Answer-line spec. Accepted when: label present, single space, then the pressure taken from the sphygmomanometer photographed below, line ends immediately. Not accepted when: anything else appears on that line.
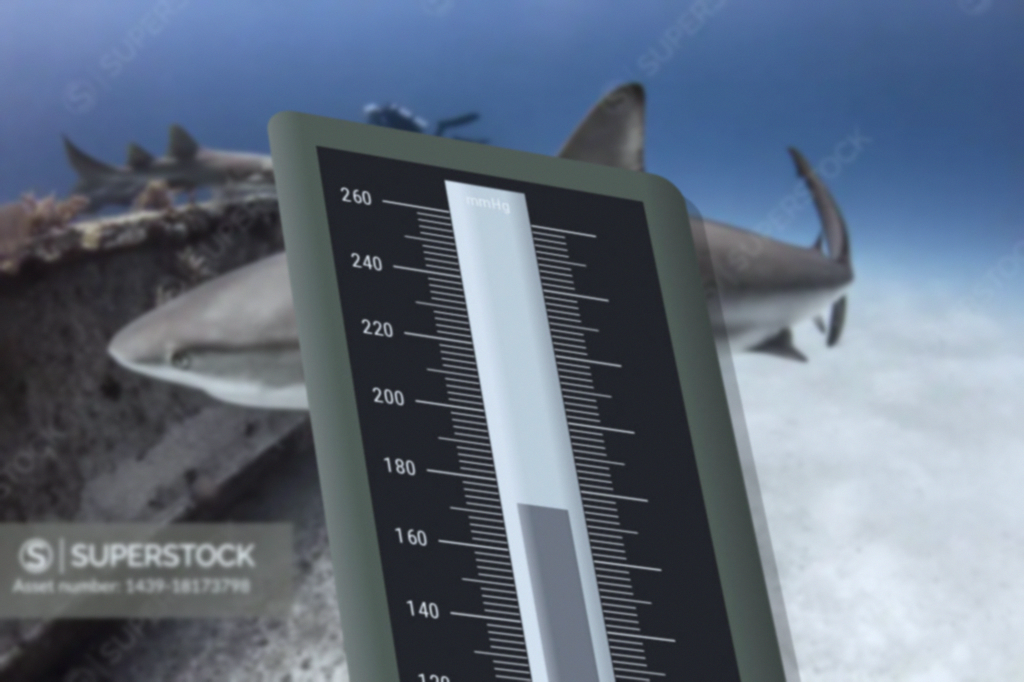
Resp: 174 mmHg
